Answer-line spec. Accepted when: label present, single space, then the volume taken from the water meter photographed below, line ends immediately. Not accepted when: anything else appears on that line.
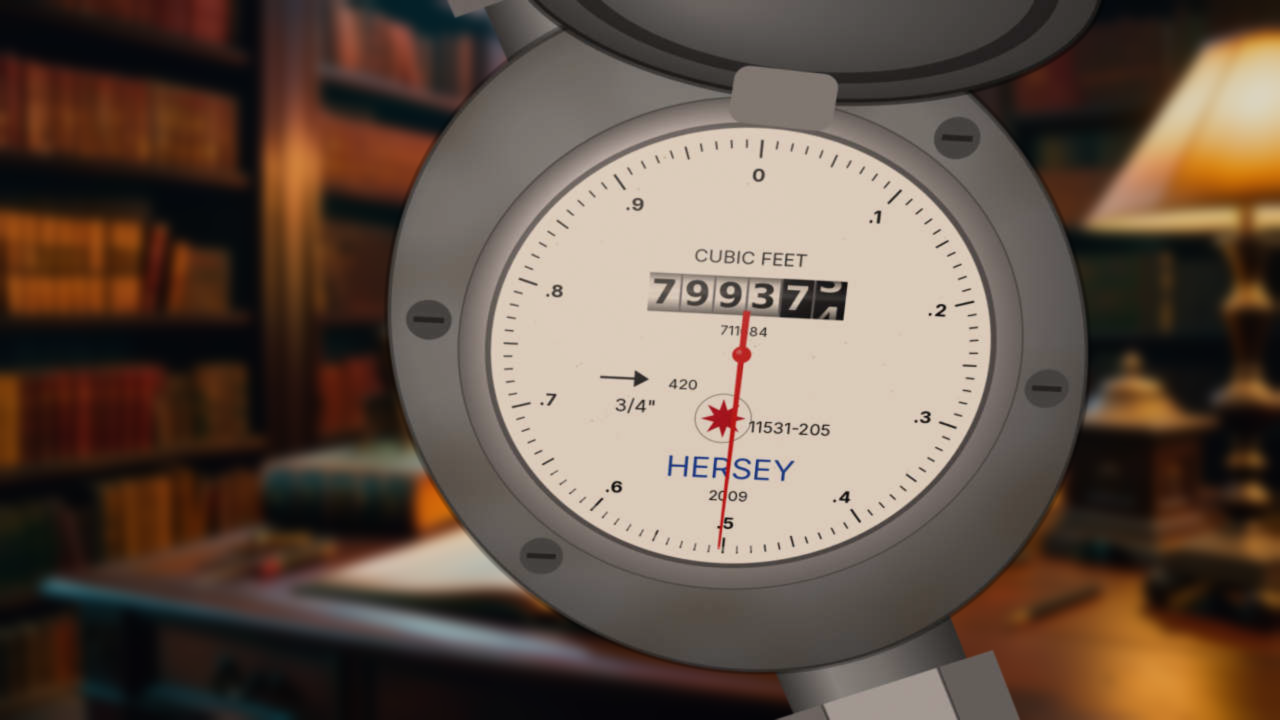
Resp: 799373.50 ft³
